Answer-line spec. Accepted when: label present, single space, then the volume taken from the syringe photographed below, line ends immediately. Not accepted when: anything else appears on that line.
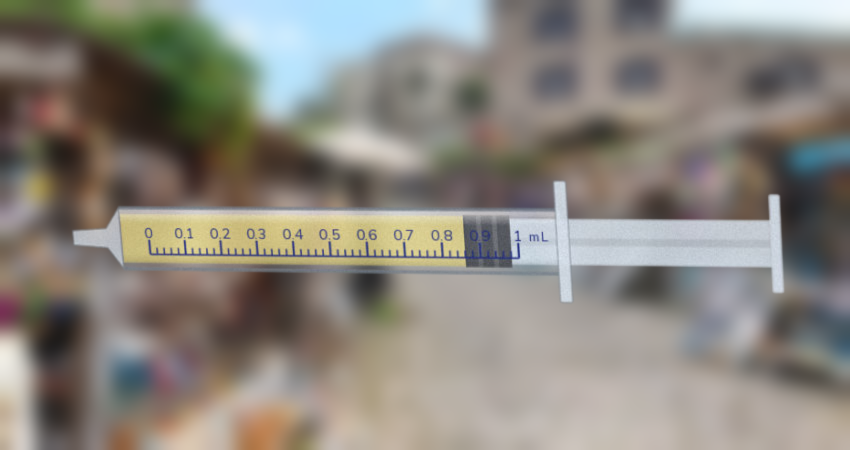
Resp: 0.86 mL
